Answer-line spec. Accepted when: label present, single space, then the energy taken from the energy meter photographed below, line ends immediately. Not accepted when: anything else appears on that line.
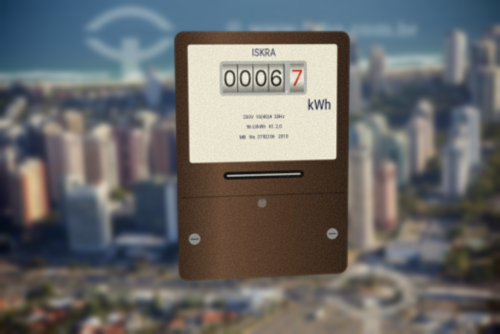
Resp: 6.7 kWh
